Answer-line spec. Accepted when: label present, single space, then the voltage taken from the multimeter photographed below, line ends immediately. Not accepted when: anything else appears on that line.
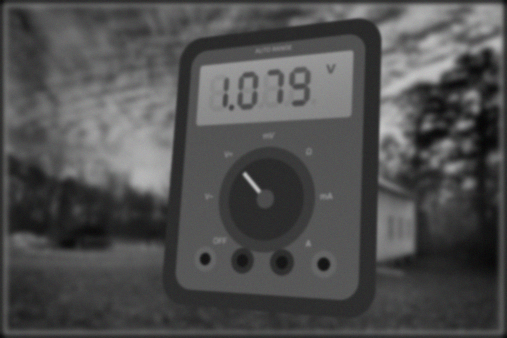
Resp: 1.079 V
